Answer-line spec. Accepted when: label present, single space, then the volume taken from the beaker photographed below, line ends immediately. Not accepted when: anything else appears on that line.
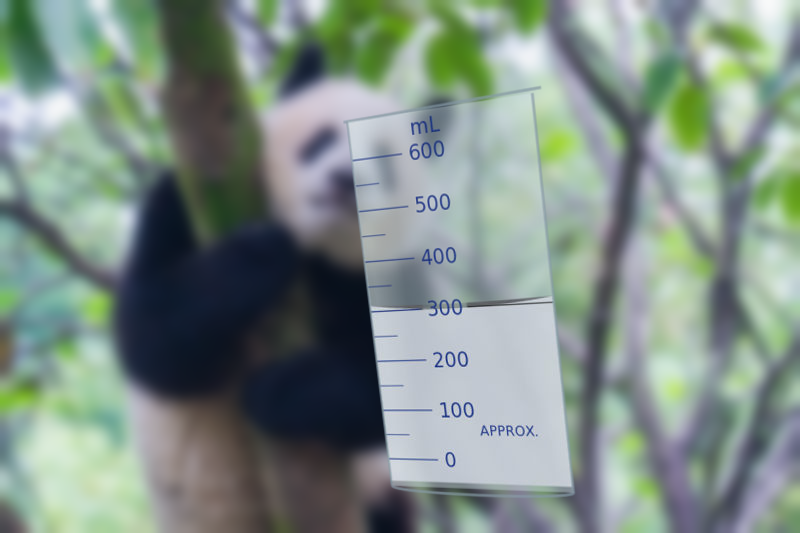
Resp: 300 mL
